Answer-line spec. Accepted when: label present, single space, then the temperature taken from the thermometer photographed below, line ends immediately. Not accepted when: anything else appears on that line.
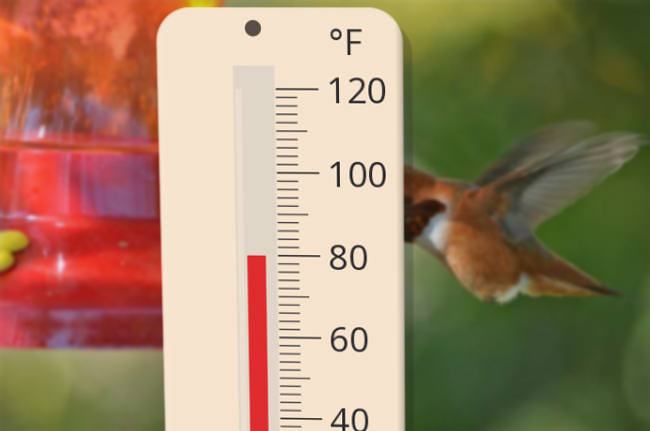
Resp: 80 °F
